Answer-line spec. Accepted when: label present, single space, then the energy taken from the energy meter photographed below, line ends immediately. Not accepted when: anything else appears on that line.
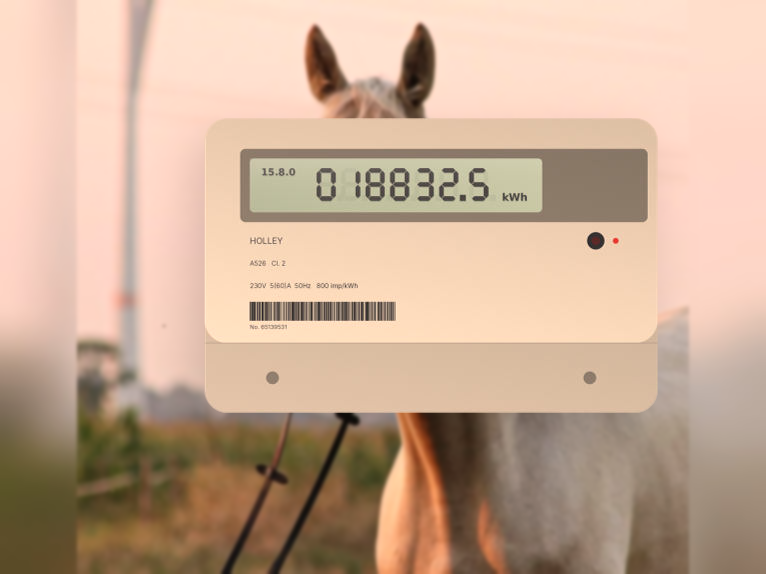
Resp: 18832.5 kWh
